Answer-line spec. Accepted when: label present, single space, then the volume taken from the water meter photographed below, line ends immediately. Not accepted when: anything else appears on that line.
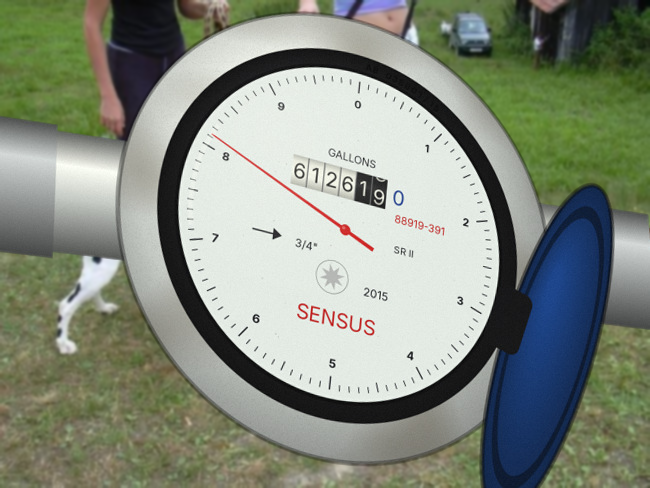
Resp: 6126188.1 gal
